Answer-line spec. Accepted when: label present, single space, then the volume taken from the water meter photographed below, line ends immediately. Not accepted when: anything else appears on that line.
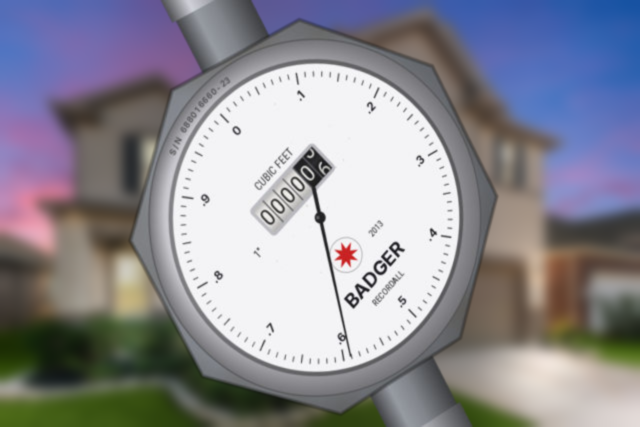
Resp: 5.59 ft³
